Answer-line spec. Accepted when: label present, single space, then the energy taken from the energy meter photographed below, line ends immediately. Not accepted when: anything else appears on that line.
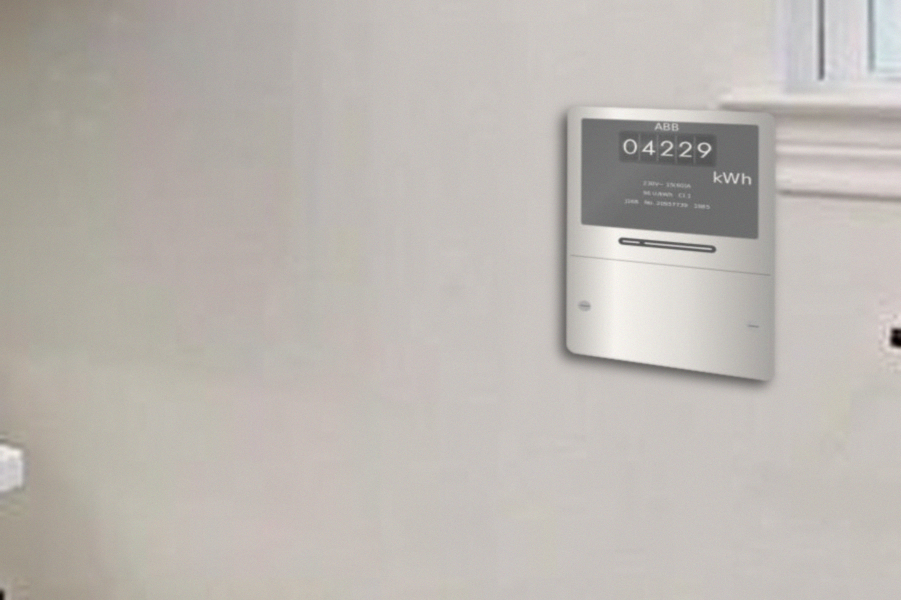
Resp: 4229 kWh
